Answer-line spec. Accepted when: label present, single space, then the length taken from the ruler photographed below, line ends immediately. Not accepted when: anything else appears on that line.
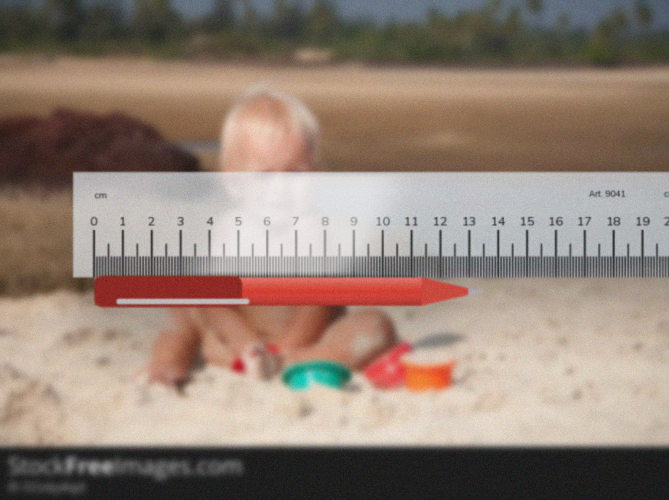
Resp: 13.5 cm
